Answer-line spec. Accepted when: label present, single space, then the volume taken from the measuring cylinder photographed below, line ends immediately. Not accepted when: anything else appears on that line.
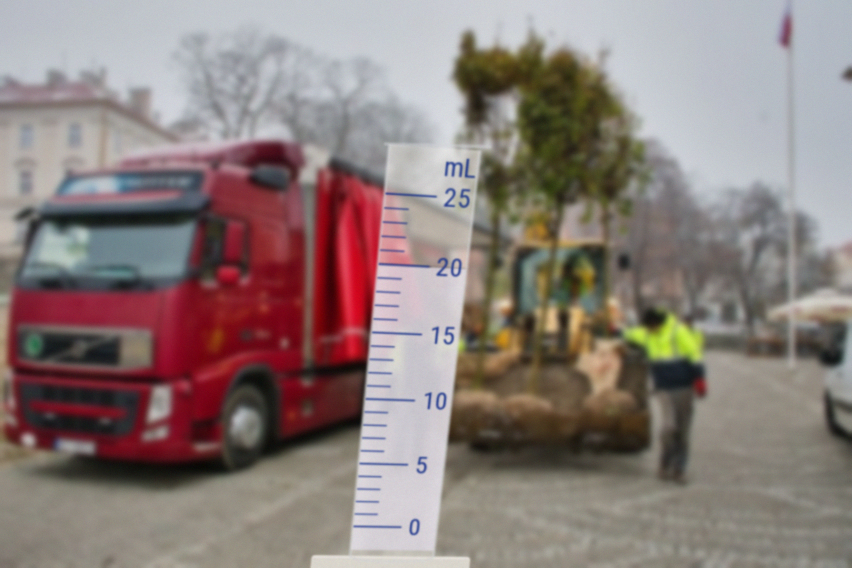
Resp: 20 mL
